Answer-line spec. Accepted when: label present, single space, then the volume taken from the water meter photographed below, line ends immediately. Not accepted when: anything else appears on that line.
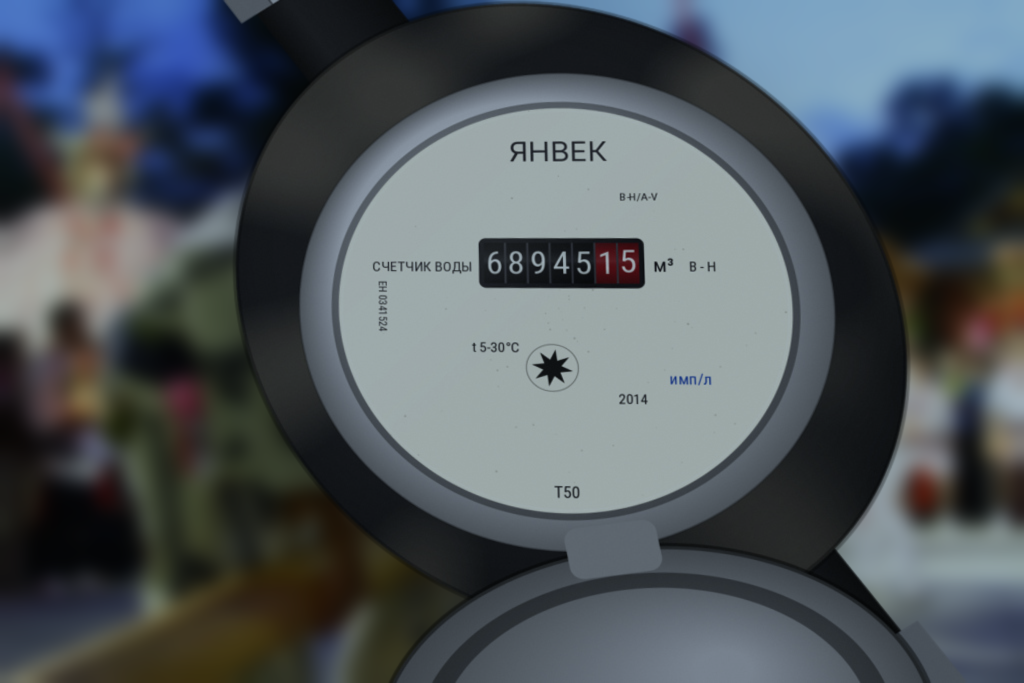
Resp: 68945.15 m³
